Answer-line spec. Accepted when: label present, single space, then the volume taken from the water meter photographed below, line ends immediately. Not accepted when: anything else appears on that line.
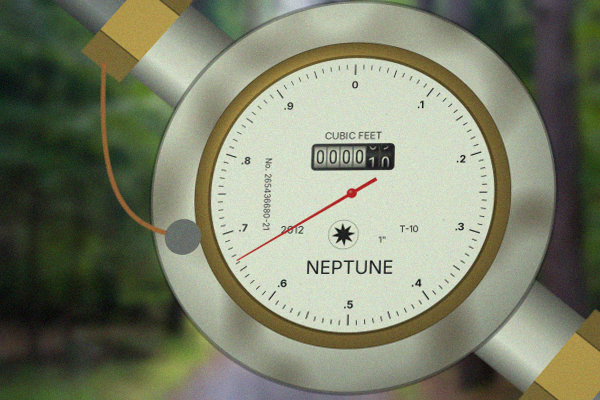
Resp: 9.66 ft³
